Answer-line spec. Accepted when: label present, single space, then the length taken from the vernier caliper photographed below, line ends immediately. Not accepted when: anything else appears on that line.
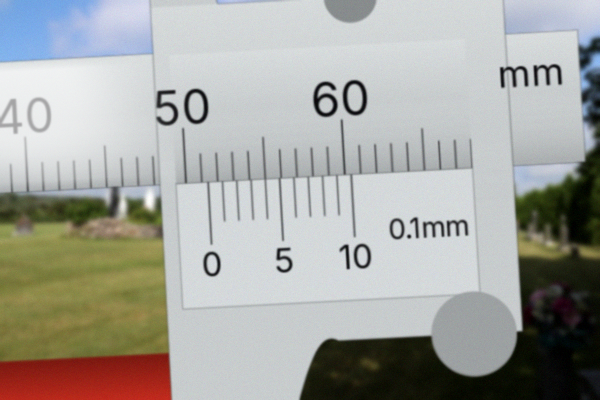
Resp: 51.4 mm
